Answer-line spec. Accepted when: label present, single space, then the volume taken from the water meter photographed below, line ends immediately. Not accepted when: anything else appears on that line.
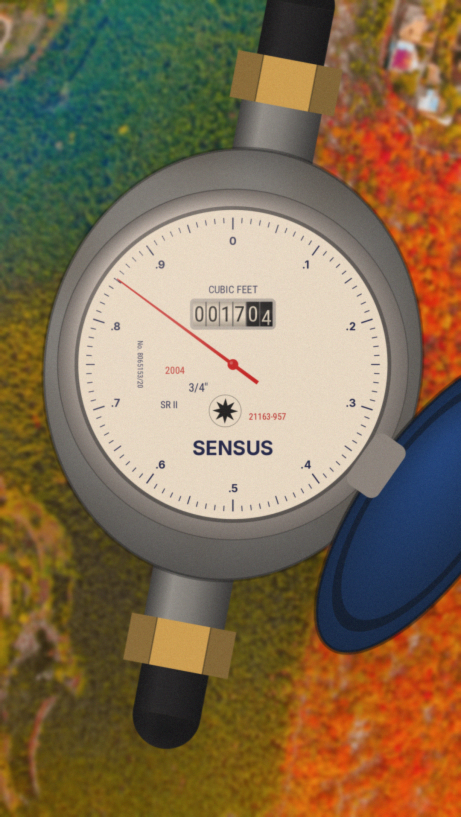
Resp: 1703.85 ft³
